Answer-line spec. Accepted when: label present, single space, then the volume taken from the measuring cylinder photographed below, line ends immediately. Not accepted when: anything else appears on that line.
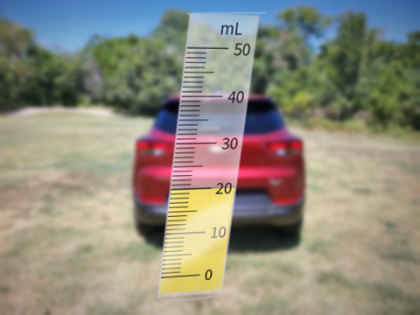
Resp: 20 mL
